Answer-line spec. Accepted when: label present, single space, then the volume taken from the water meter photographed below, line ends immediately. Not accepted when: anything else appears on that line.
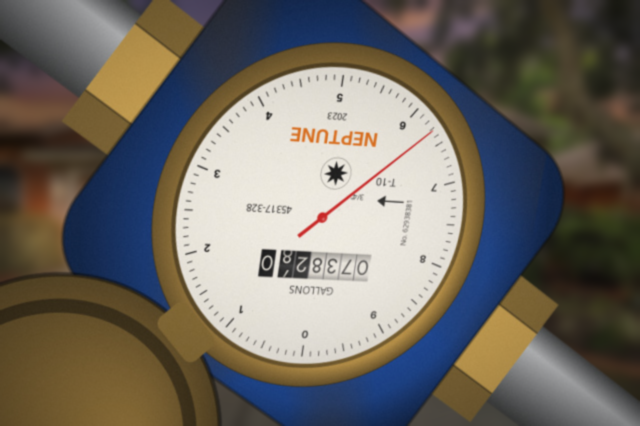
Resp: 738276.3 gal
